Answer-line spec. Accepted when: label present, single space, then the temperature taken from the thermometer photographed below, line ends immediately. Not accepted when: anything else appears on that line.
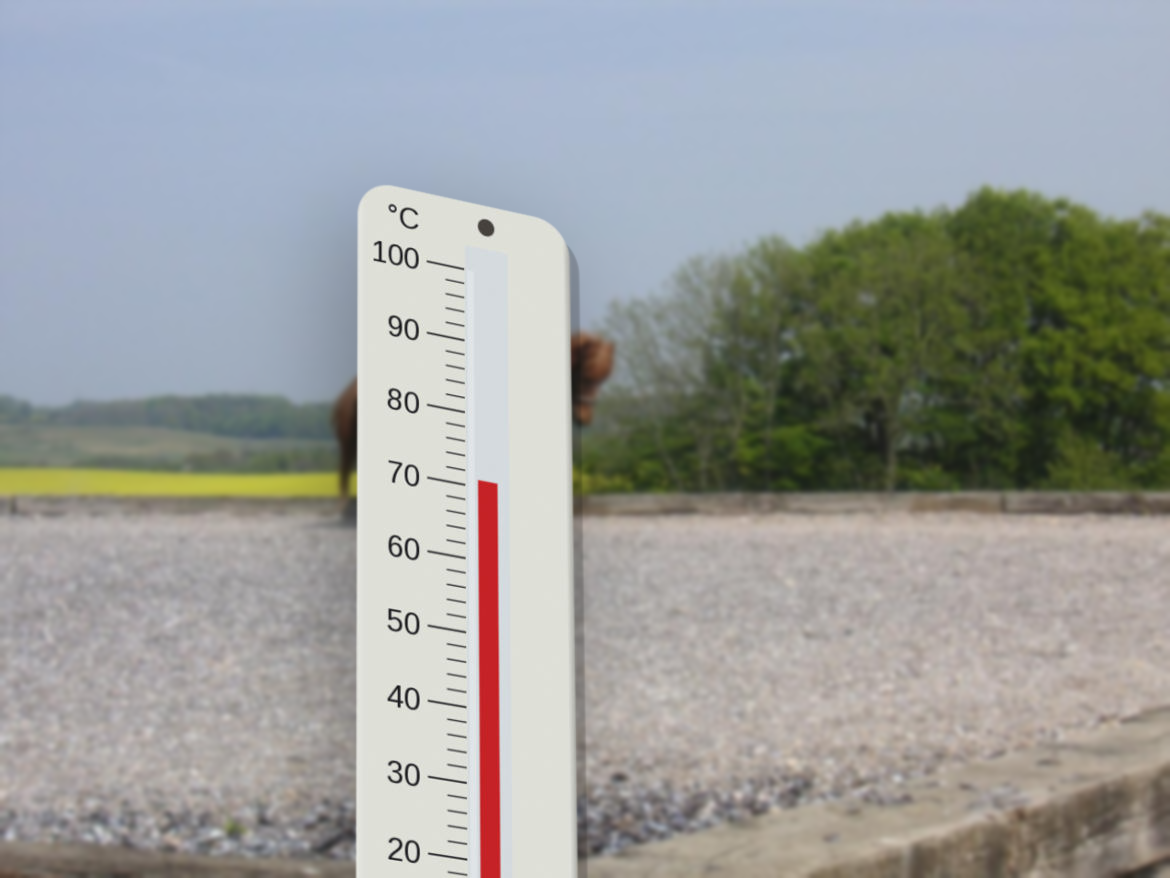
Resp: 71 °C
